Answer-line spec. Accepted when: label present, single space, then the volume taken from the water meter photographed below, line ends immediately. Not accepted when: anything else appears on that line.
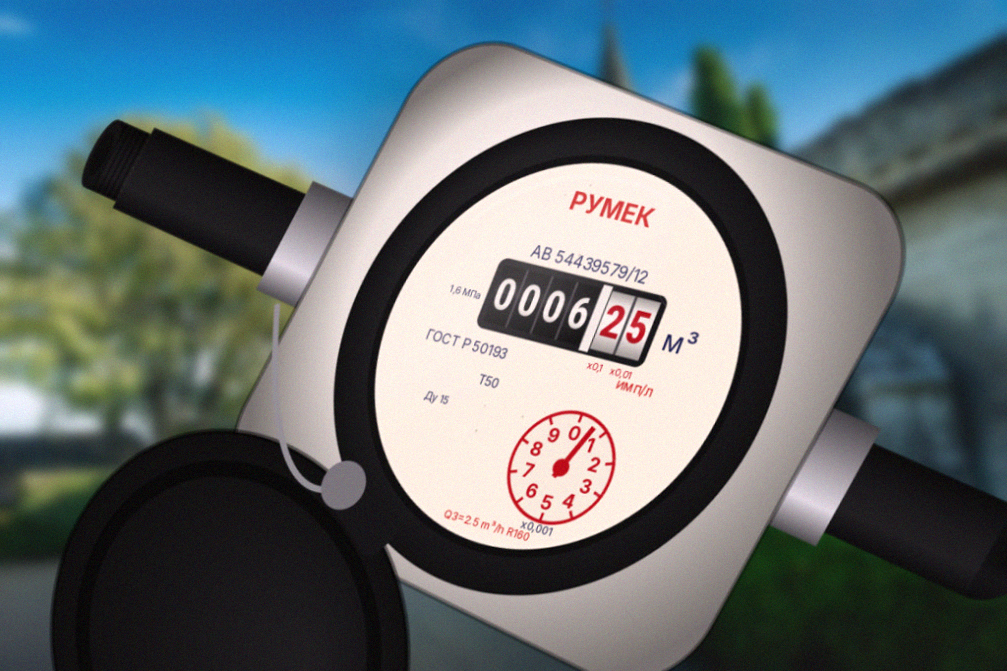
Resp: 6.250 m³
